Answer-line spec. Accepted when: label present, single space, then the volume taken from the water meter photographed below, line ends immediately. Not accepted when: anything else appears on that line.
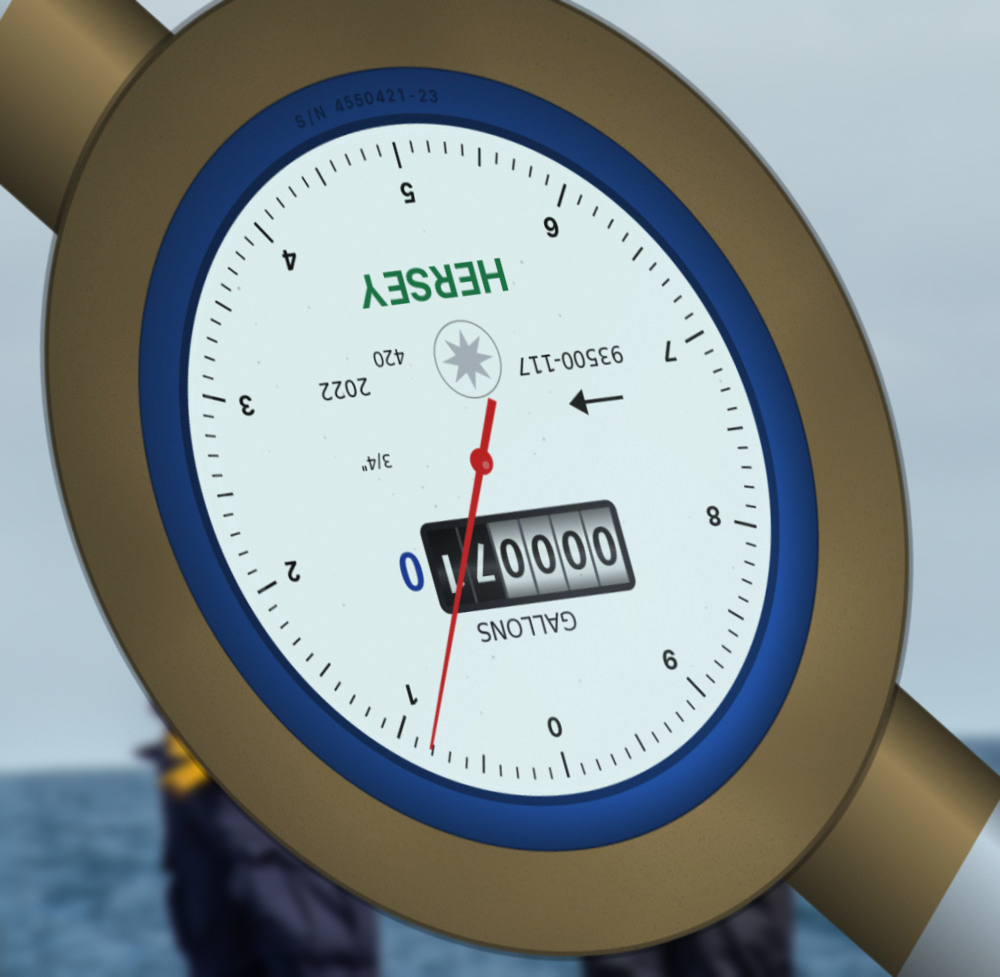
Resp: 710.8 gal
